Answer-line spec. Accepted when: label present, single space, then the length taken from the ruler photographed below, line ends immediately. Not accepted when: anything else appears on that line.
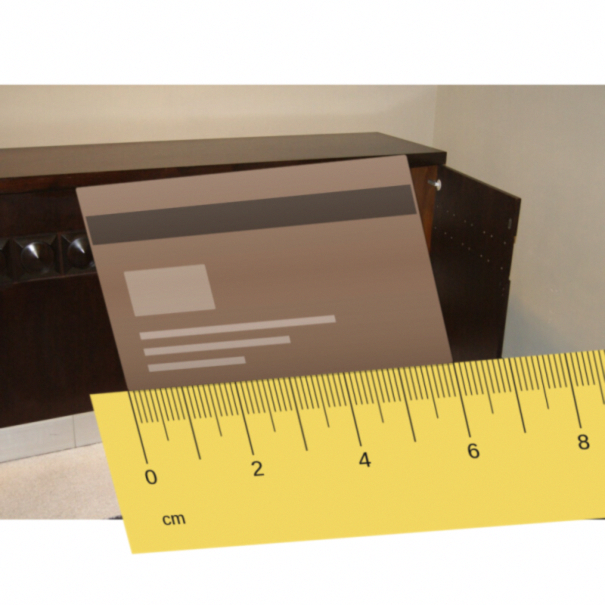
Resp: 6 cm
